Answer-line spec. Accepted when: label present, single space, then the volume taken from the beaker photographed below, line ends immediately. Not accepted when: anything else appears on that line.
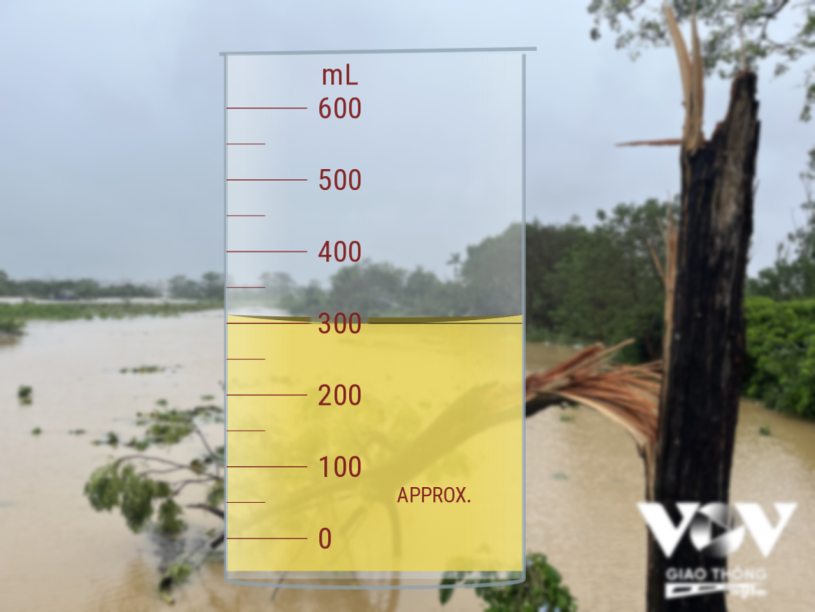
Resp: 300 mL
